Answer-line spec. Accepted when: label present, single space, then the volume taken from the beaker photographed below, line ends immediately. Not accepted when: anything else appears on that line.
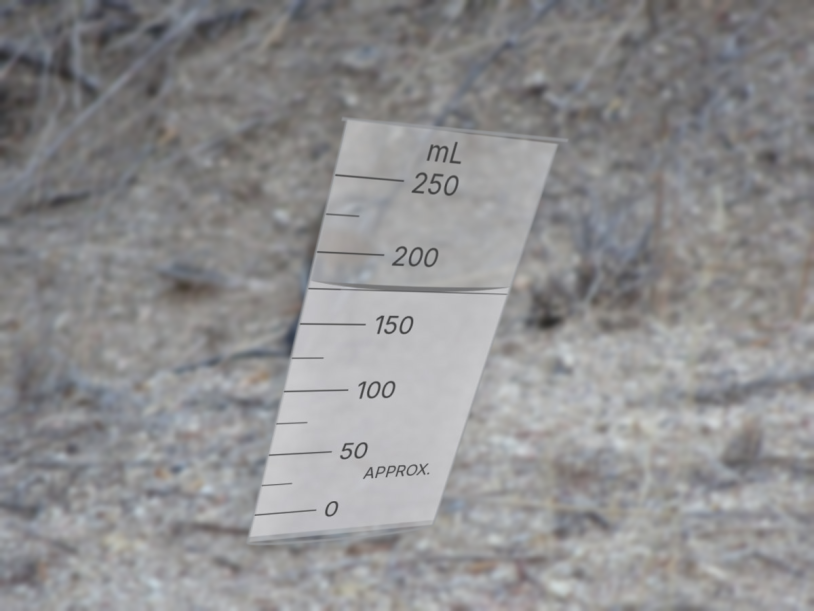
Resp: 175 mL
